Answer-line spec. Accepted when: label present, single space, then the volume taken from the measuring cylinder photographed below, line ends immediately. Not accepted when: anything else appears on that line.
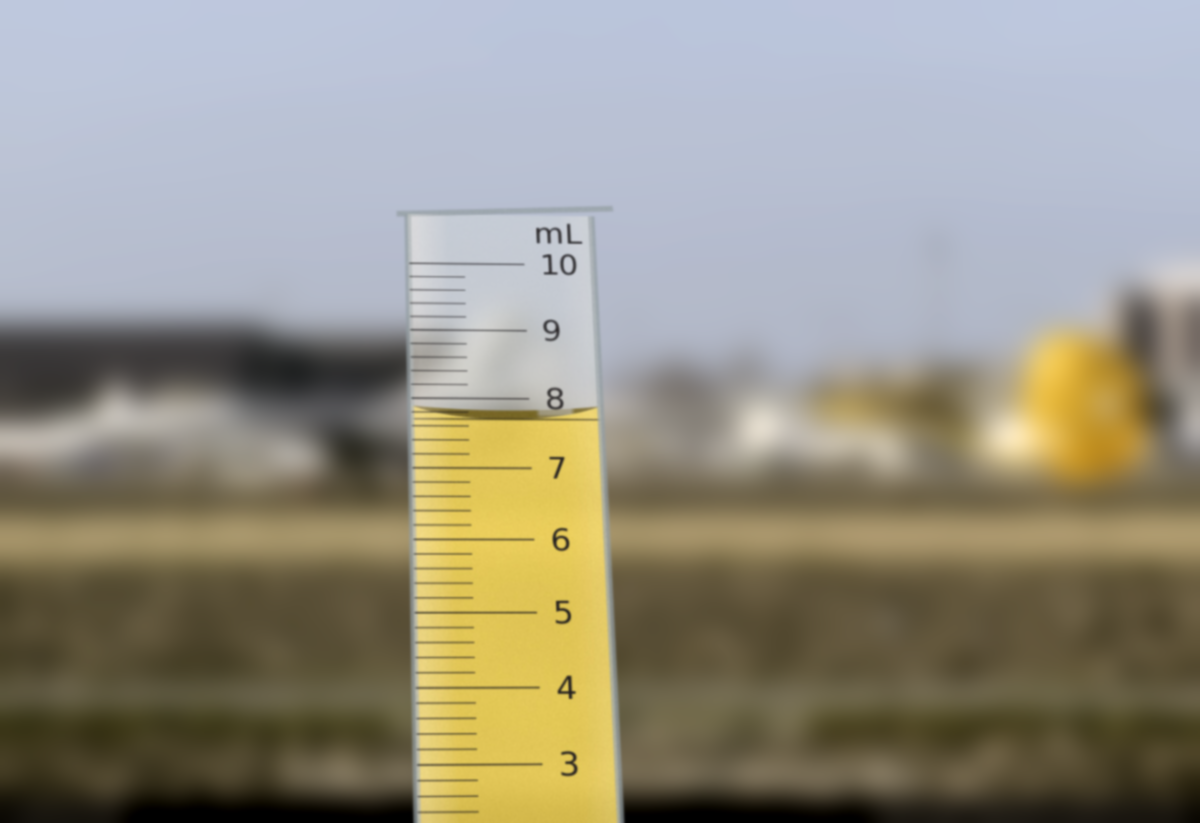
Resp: 7.7 mL
